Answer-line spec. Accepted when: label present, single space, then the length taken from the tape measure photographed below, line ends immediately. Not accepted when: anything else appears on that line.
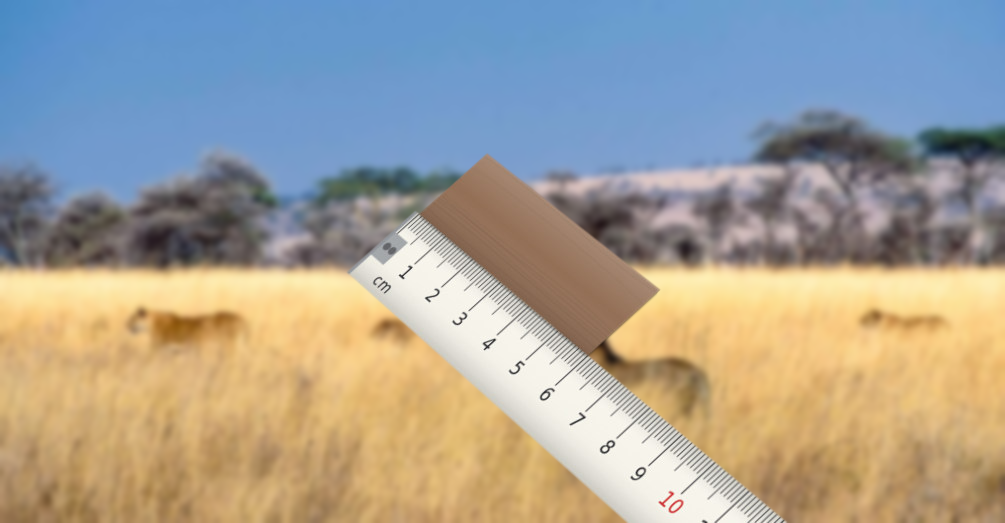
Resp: 6 cm
